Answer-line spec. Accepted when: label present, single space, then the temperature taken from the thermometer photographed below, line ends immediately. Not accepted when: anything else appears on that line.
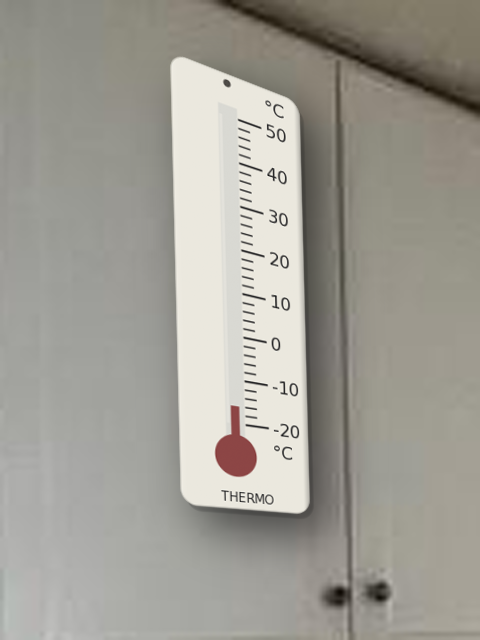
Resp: -16 °C
